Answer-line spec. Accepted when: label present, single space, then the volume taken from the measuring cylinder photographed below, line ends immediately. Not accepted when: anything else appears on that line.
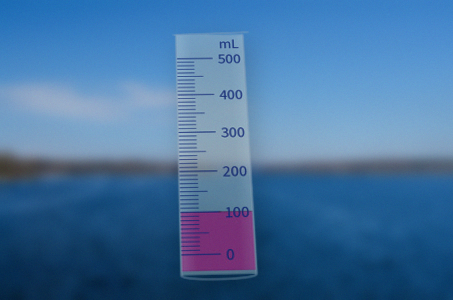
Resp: 100 mL
